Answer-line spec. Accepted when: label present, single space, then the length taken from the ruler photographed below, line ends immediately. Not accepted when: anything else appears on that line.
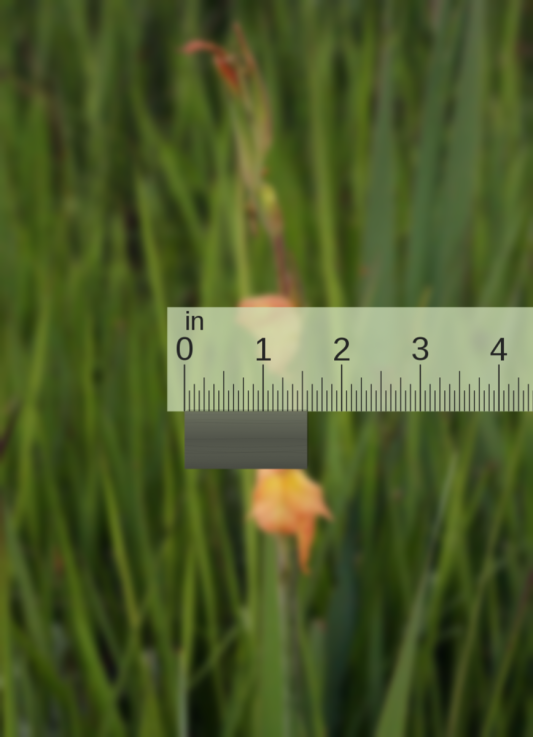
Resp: 1.5625 in
